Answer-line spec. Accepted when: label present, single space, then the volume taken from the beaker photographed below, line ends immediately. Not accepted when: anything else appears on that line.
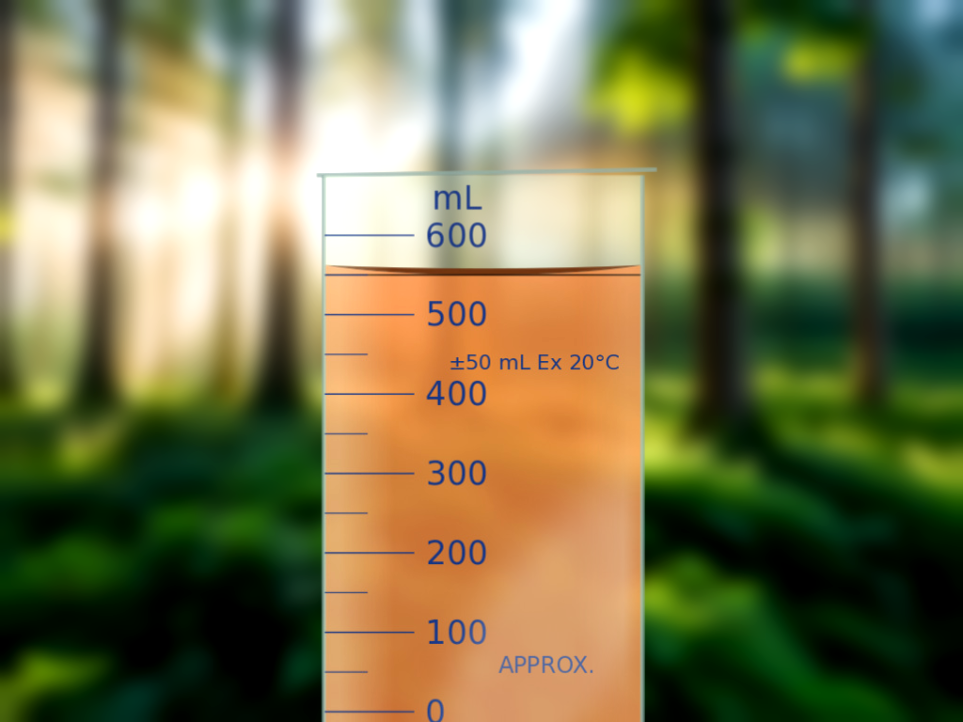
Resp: 550 mL
